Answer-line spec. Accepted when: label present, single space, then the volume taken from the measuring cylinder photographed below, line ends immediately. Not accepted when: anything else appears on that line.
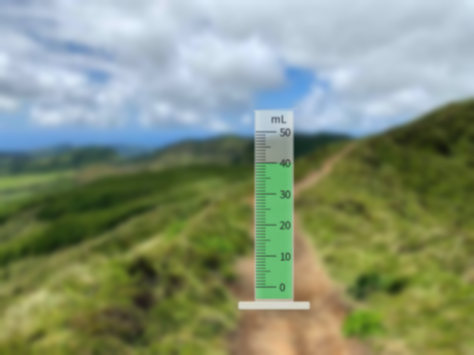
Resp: 40 mL
